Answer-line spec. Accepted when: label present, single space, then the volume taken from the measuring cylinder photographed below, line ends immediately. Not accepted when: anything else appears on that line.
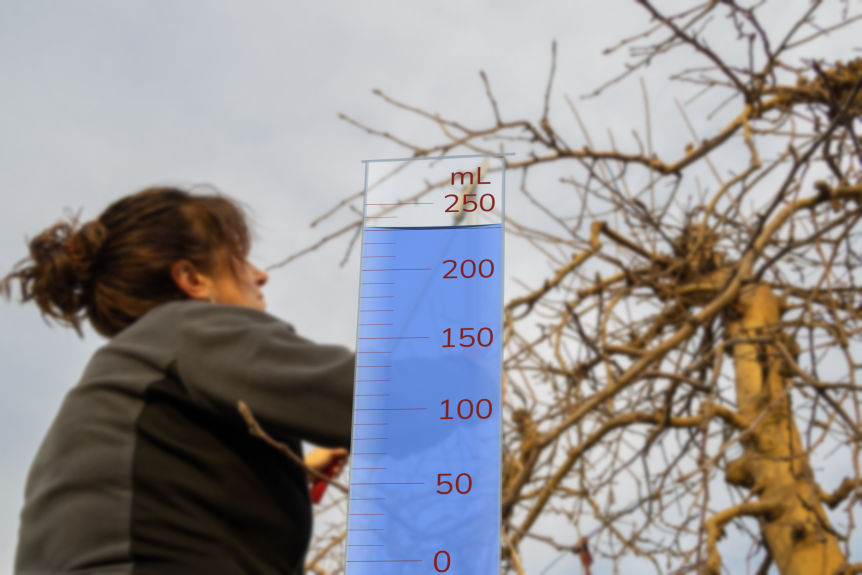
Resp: 230 mL
